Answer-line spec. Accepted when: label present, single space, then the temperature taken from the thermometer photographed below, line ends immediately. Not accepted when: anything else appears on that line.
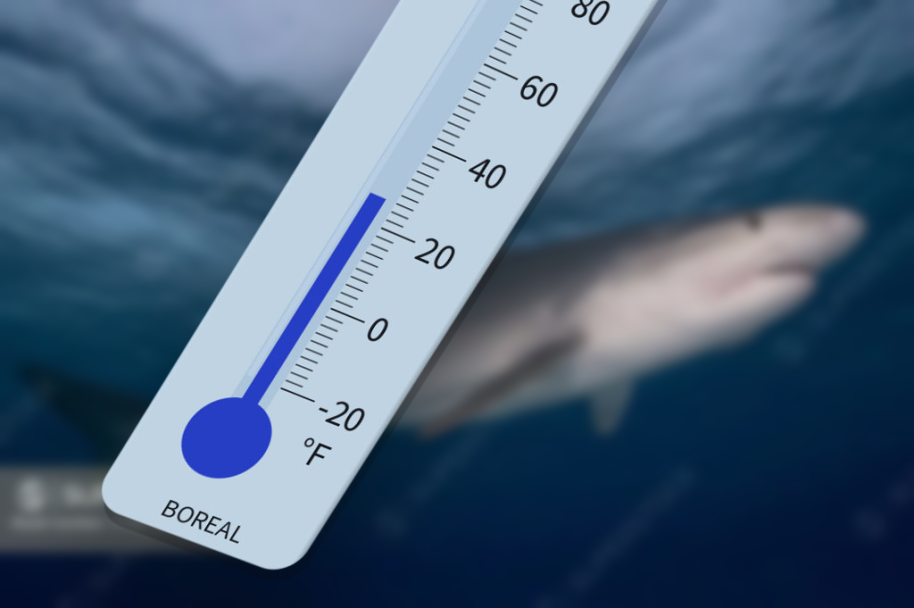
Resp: 26 °F
